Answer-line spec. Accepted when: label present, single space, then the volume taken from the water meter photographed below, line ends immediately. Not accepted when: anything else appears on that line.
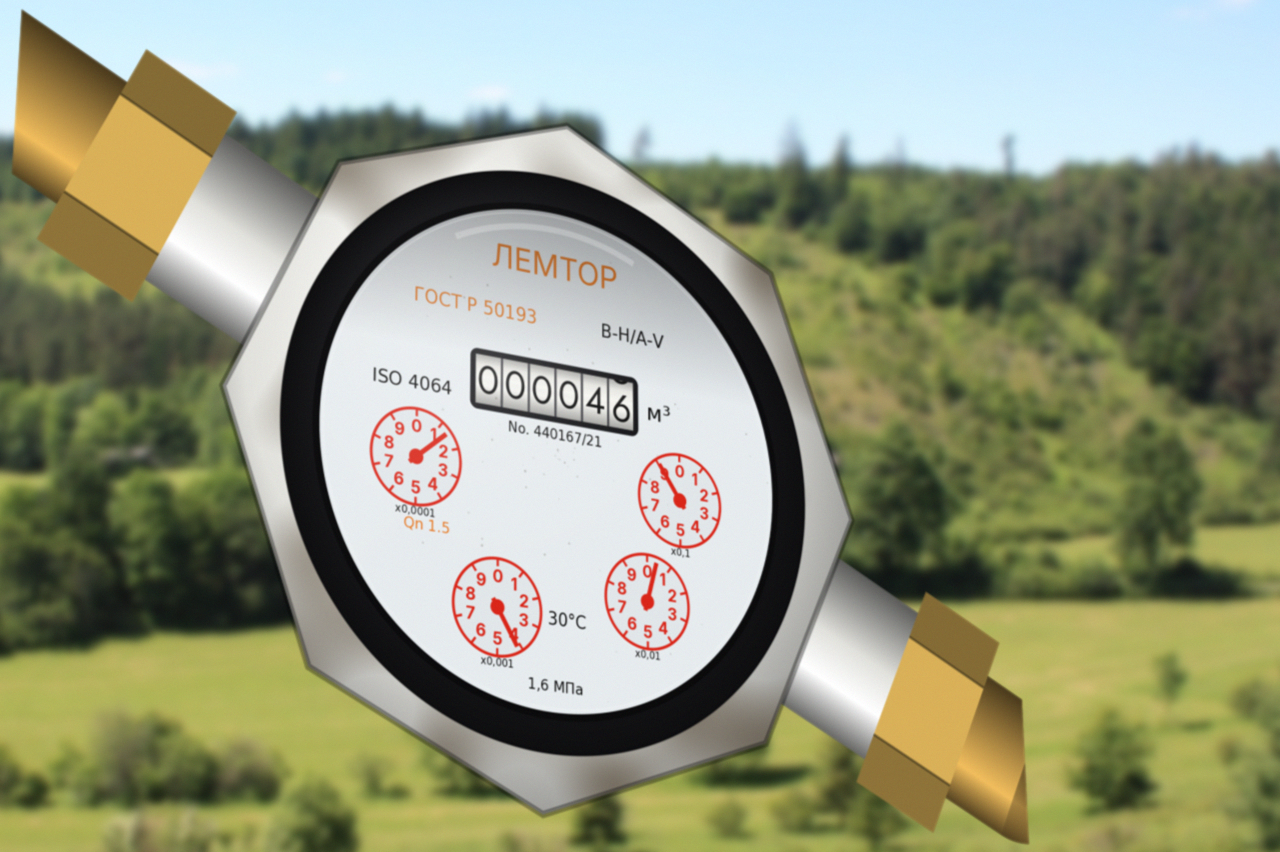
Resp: 45.9041 m³
